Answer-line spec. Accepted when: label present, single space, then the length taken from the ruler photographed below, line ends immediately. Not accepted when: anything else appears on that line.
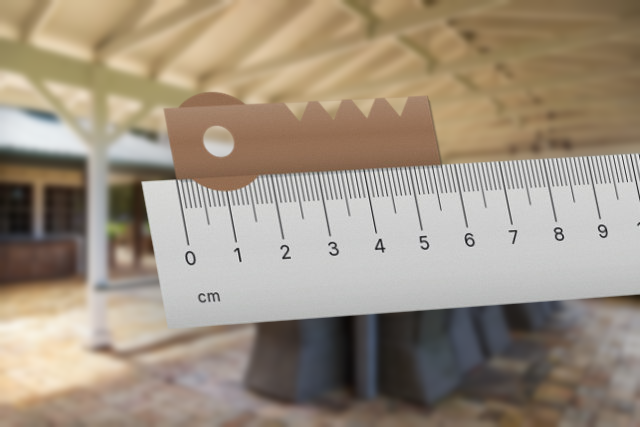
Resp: 5.7 cm
